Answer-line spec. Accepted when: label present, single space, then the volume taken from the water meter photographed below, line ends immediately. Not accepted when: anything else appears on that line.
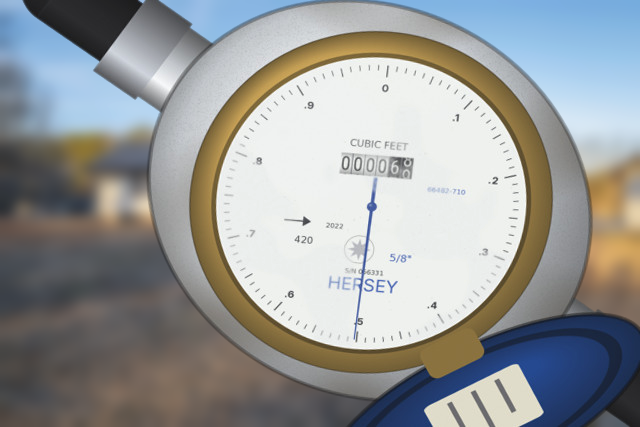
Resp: 68.50 ft³
